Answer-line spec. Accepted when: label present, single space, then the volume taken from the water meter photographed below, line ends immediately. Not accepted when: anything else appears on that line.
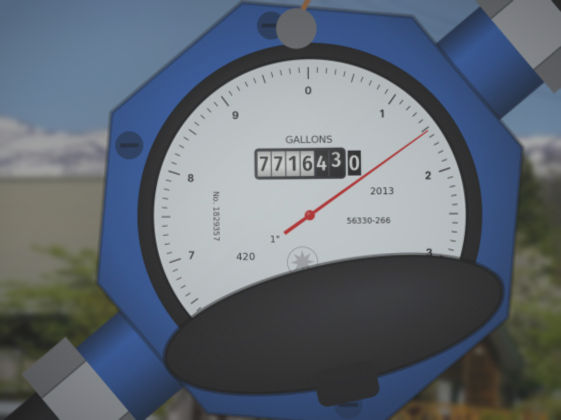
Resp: 7716431.5 gal
